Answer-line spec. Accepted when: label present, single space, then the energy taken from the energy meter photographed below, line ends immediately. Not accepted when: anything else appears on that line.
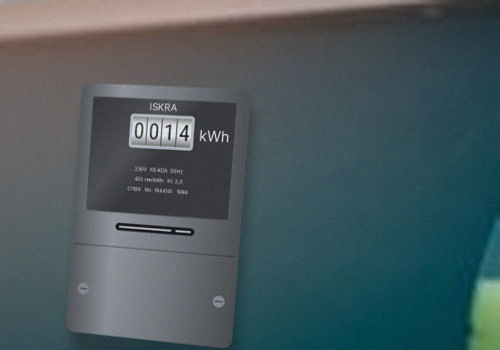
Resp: 14 kWh
